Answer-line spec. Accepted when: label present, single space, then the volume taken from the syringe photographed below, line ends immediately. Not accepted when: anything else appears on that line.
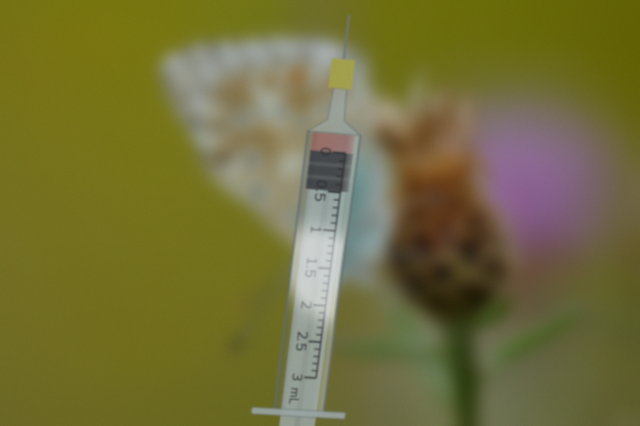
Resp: 0 mL
